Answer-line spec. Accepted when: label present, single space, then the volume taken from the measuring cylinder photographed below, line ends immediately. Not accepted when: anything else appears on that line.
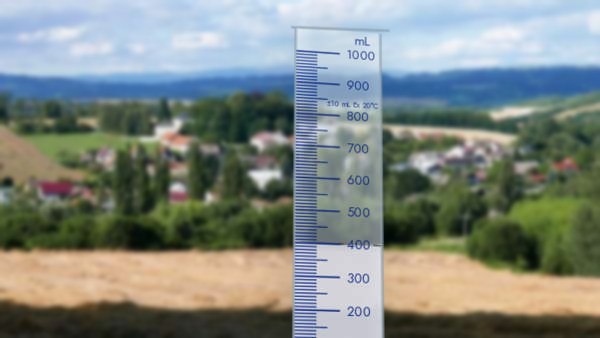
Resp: 400 mL
